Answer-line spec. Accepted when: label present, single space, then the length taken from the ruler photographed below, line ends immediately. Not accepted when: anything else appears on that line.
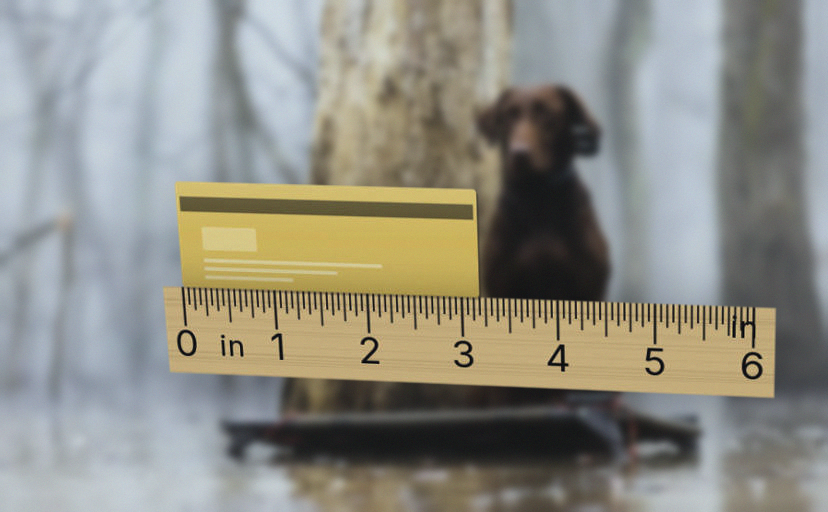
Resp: 3.1875 in
